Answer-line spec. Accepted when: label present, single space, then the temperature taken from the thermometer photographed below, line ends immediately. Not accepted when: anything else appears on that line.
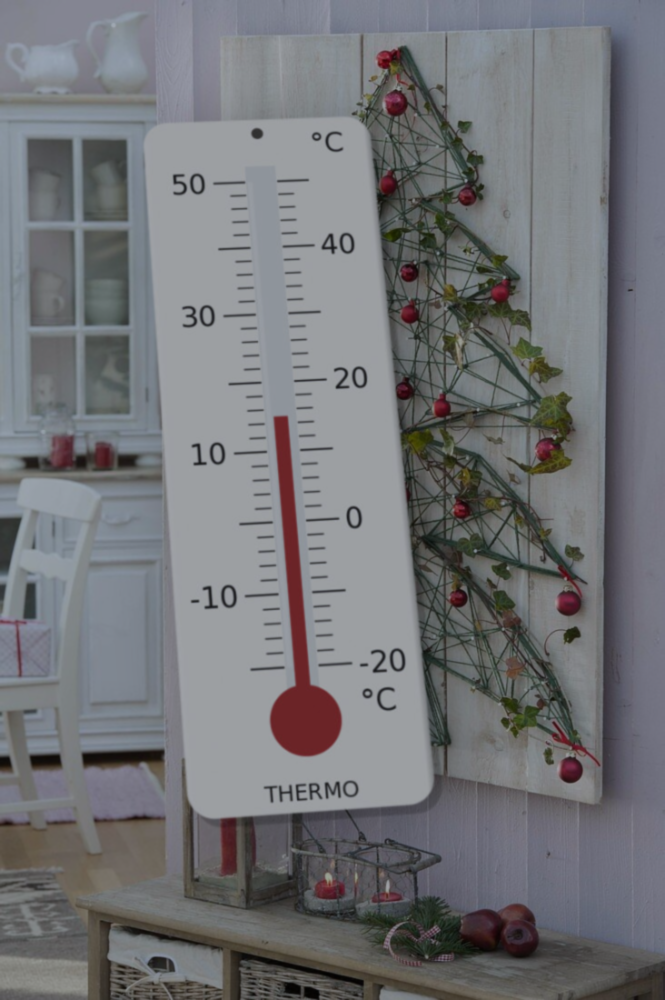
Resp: 15 °C
